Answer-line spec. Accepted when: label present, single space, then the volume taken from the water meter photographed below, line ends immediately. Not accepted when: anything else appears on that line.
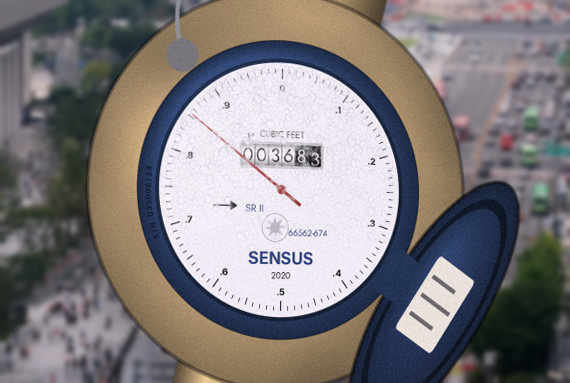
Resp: 3682.85 ft³
